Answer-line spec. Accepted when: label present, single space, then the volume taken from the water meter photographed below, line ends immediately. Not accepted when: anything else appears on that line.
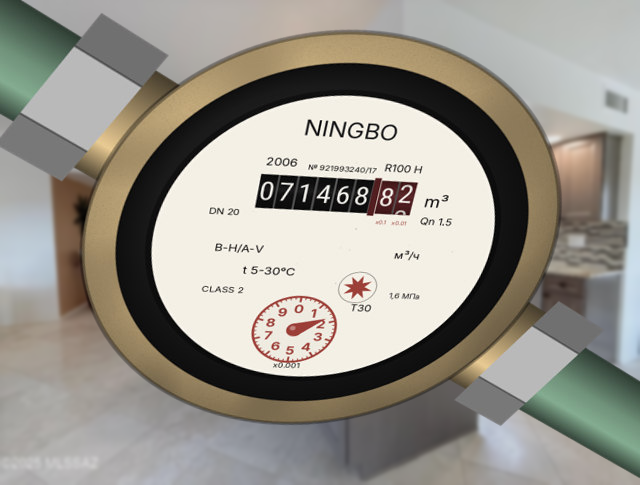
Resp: 71468.821 m³
